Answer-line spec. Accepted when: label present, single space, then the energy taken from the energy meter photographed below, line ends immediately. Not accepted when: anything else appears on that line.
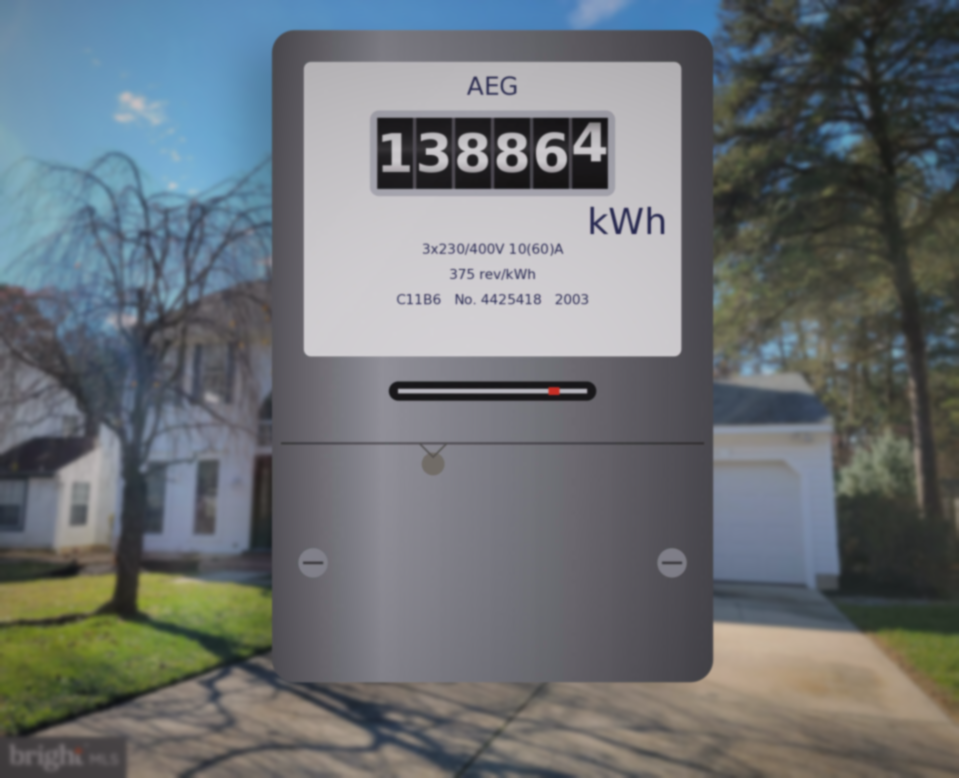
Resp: 138864 kWh
